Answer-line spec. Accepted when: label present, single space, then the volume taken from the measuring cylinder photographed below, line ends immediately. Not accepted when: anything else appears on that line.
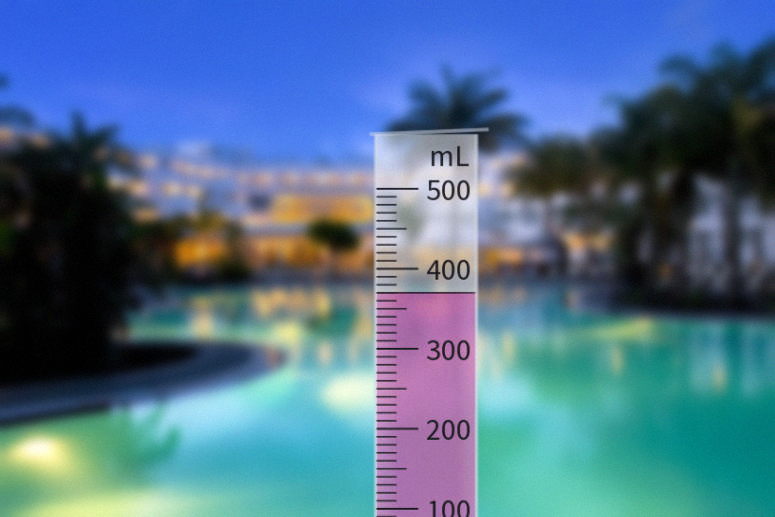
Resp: 370 mL
